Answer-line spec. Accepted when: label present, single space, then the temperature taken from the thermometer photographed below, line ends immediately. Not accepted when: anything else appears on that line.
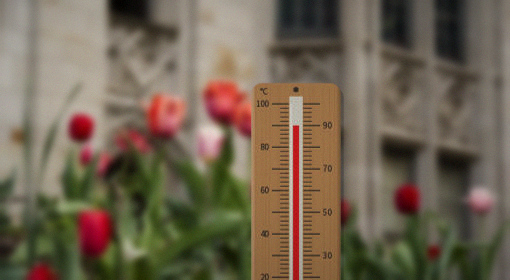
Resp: 90 °C
